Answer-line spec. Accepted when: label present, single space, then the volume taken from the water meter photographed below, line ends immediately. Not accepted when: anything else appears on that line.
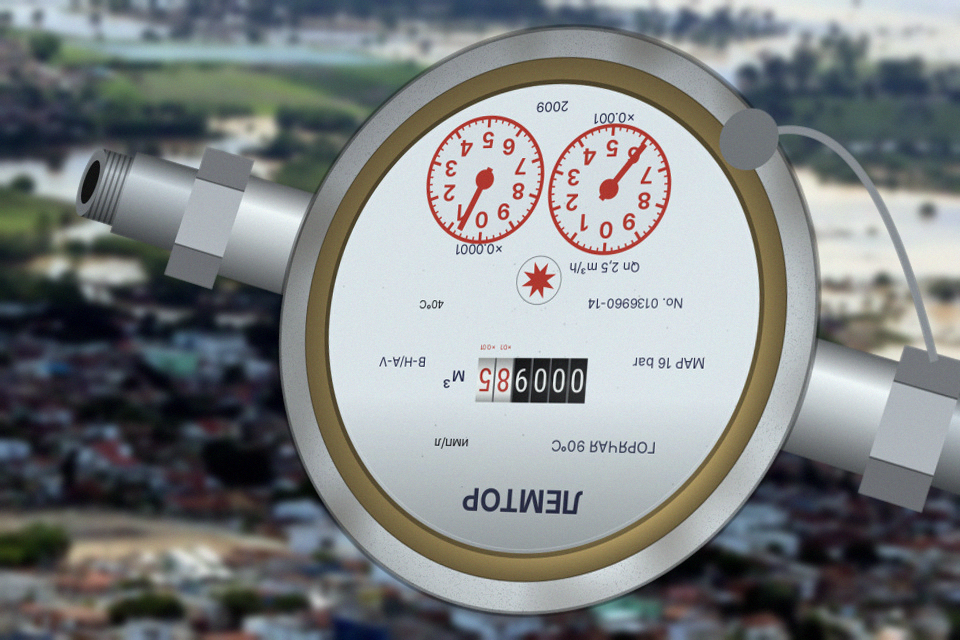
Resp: 9.8560 m³
